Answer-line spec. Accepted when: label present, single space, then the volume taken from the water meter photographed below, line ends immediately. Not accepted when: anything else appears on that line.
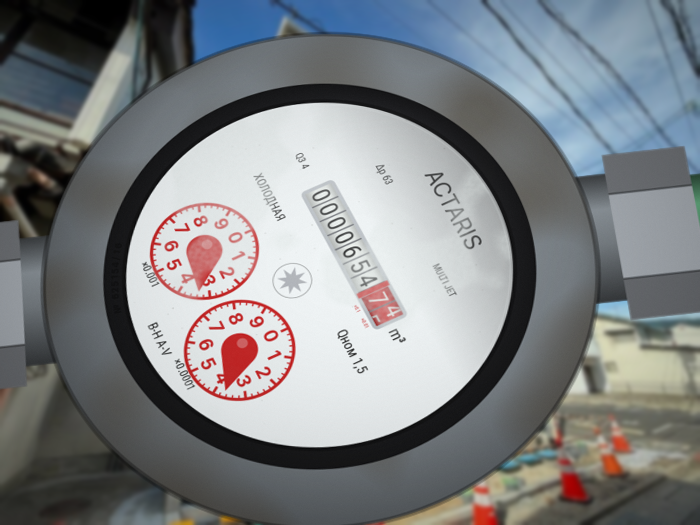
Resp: 654.7433 m³
